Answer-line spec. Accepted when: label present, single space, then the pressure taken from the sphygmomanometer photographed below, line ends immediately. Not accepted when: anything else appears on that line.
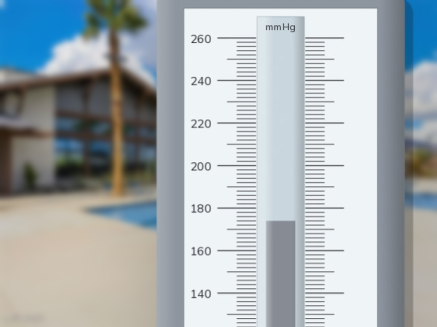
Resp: 174 mmHg
